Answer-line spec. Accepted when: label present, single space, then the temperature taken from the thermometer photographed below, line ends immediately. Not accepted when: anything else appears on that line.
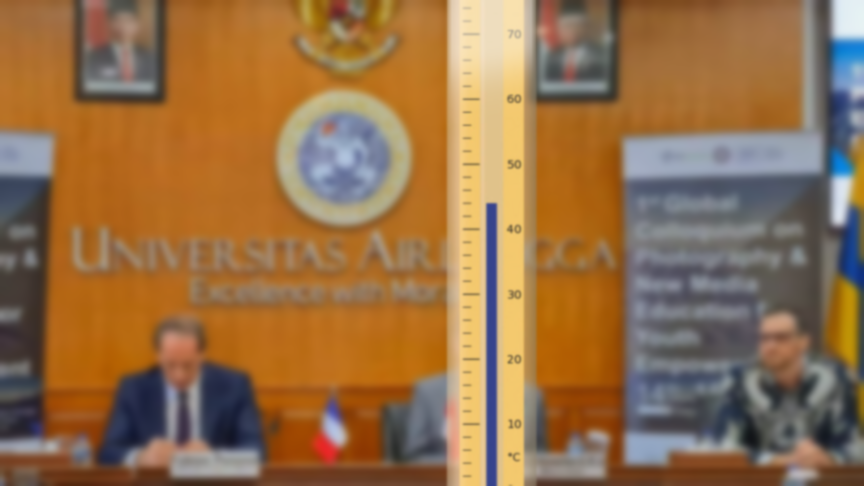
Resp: 44 °C
